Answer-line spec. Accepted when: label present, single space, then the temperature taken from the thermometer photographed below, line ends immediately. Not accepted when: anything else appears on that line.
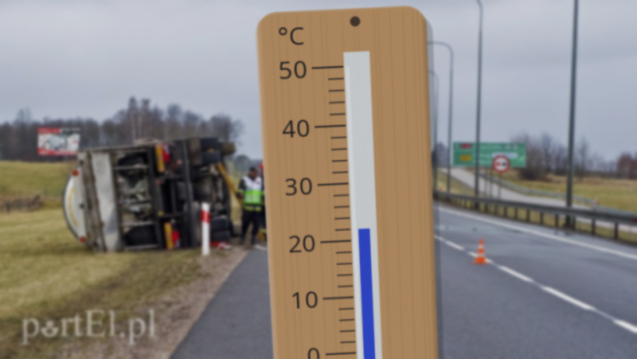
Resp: 22 °C
